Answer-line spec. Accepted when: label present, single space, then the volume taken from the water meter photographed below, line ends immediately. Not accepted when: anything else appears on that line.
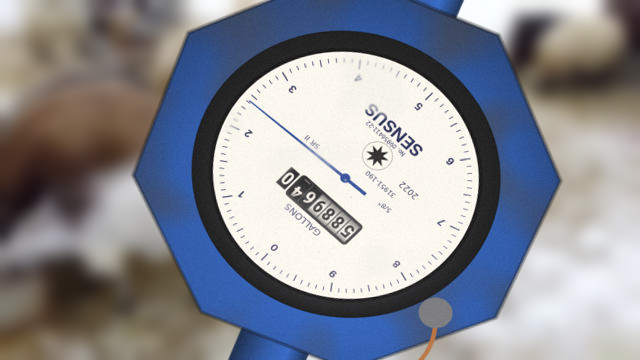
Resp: 5889642.4 gal
